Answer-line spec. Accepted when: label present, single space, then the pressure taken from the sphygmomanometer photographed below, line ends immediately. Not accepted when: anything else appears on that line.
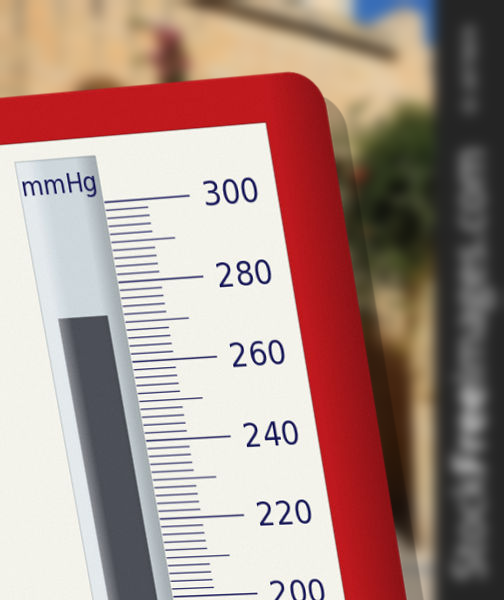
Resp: 272 mmHg
